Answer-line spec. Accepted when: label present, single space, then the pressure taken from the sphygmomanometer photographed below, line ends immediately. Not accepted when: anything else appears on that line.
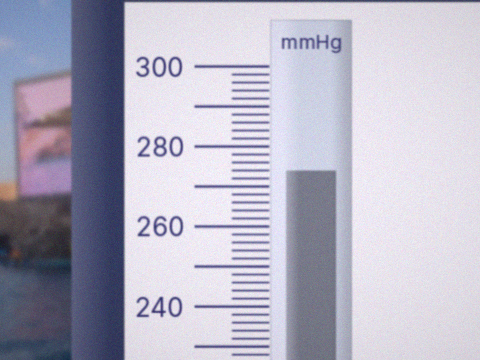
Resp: 274 mmHg
